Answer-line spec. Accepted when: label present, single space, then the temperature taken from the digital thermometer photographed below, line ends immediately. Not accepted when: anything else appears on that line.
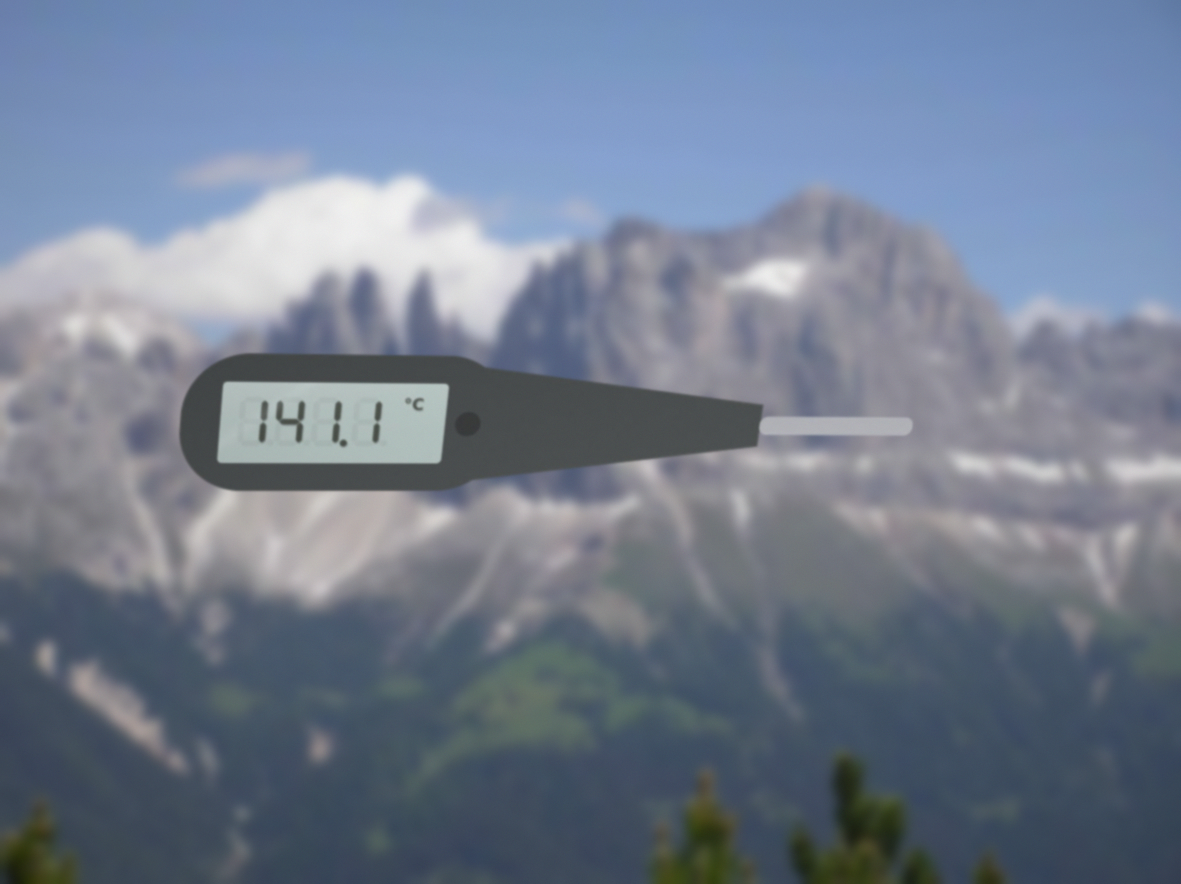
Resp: 141.1 °C
